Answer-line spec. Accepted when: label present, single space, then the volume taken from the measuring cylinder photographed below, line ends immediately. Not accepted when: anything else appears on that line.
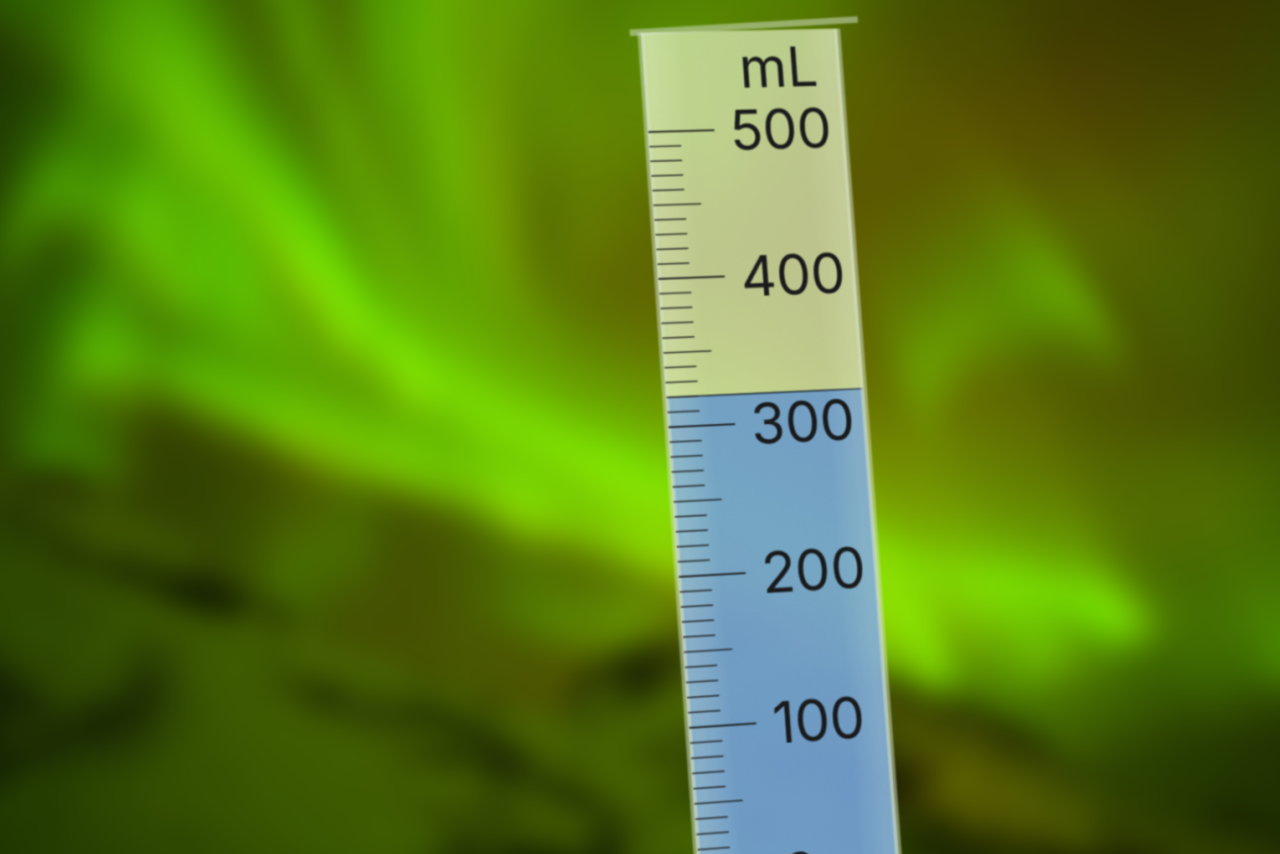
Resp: 320 mL
